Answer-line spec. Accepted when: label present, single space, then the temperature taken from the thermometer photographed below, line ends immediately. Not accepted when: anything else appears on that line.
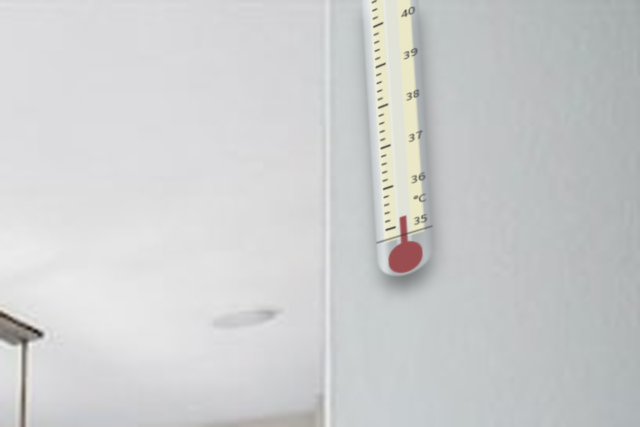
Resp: 35.2 °C
